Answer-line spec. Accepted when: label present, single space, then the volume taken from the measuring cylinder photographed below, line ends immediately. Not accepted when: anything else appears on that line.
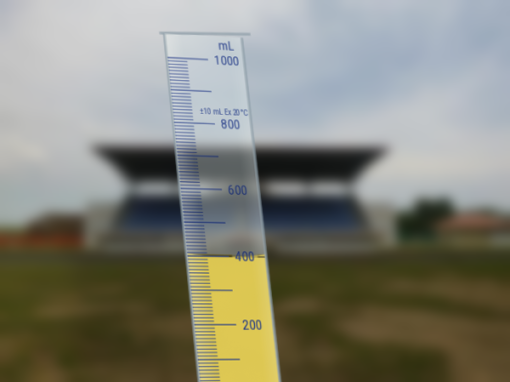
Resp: 400 mL
